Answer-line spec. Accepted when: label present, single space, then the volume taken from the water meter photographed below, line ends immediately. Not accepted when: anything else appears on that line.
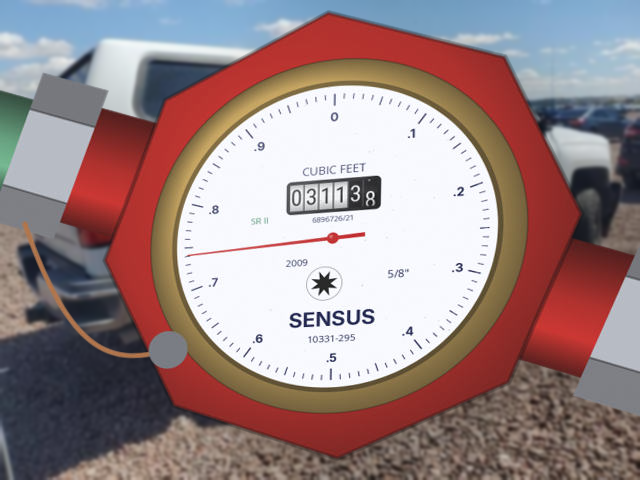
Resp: 31137.74 ft³
